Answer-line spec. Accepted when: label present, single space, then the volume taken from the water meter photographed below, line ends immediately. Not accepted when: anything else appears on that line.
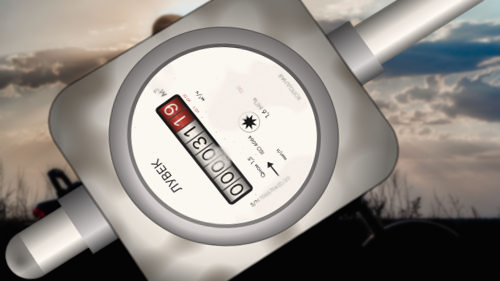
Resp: 31.19 m³
